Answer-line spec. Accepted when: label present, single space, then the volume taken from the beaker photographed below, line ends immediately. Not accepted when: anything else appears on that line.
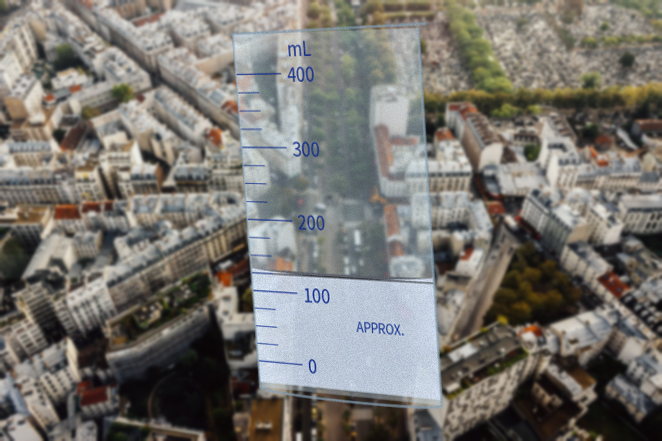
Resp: 125 mL
